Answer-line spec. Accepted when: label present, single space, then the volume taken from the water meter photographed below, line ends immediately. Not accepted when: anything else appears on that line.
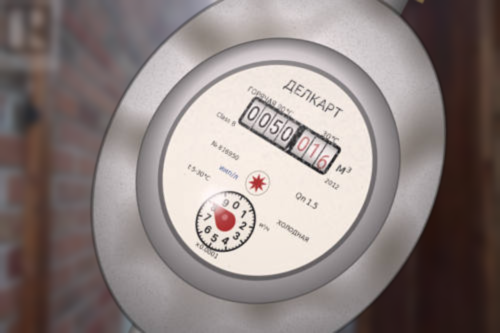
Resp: 50.0158 m³
